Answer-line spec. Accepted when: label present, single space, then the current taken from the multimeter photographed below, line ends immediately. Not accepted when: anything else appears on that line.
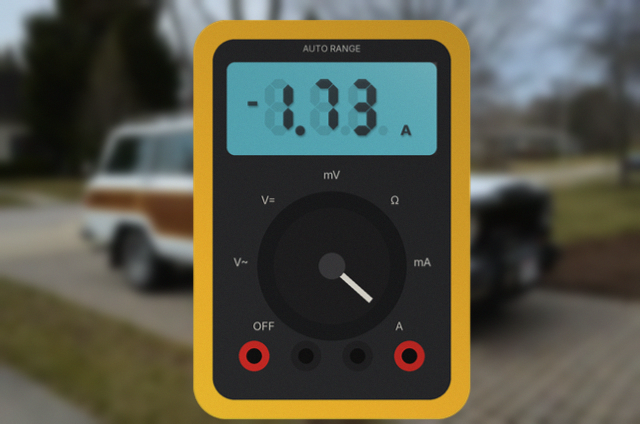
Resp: -1.73 A
